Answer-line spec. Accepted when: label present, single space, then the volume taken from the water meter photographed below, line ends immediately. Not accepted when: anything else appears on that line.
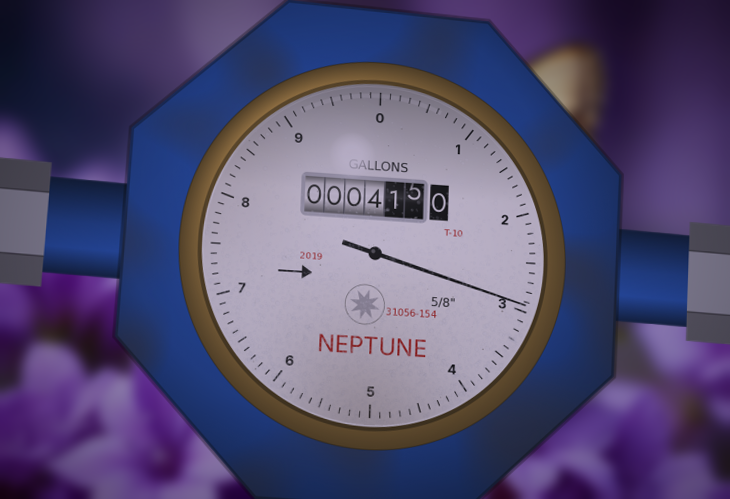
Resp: 4152.9 gal
